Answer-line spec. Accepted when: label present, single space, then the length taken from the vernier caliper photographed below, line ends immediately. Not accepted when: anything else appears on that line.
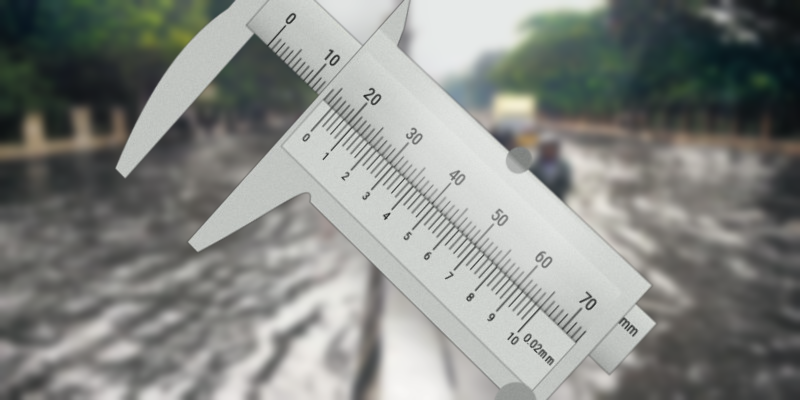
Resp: 16.0 mm
